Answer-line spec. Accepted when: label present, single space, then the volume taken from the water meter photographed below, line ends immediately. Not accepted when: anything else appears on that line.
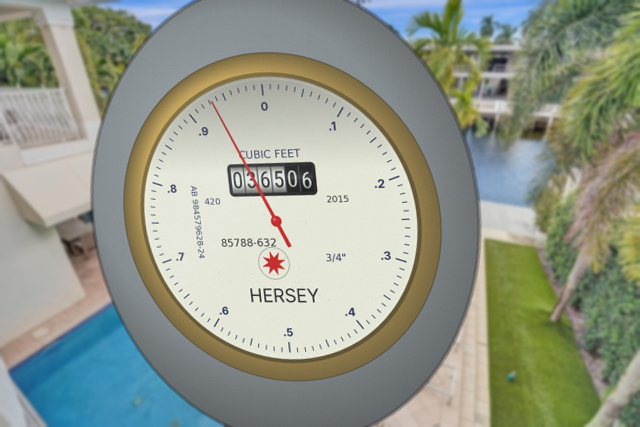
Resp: 36505.93 ft³
